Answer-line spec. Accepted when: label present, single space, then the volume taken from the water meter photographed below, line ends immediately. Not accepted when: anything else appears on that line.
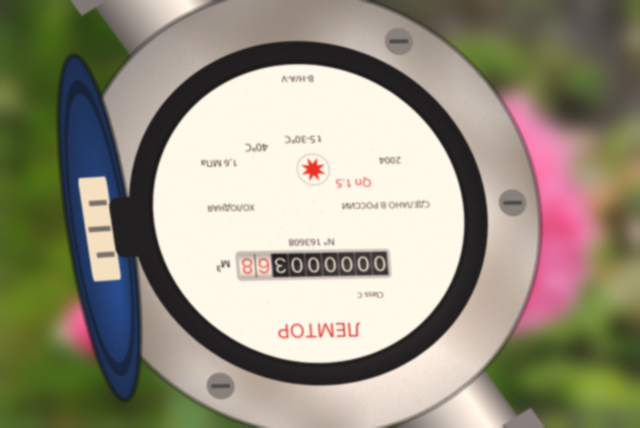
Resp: 3.68 m³
